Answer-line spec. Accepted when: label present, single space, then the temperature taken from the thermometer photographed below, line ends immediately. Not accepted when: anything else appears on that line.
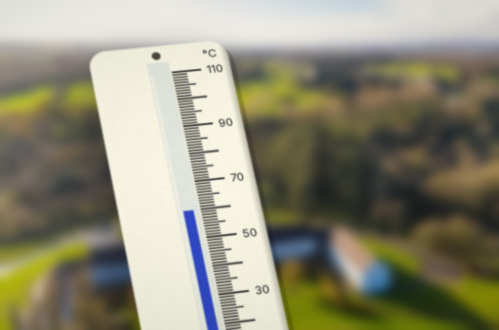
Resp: 60 °C
